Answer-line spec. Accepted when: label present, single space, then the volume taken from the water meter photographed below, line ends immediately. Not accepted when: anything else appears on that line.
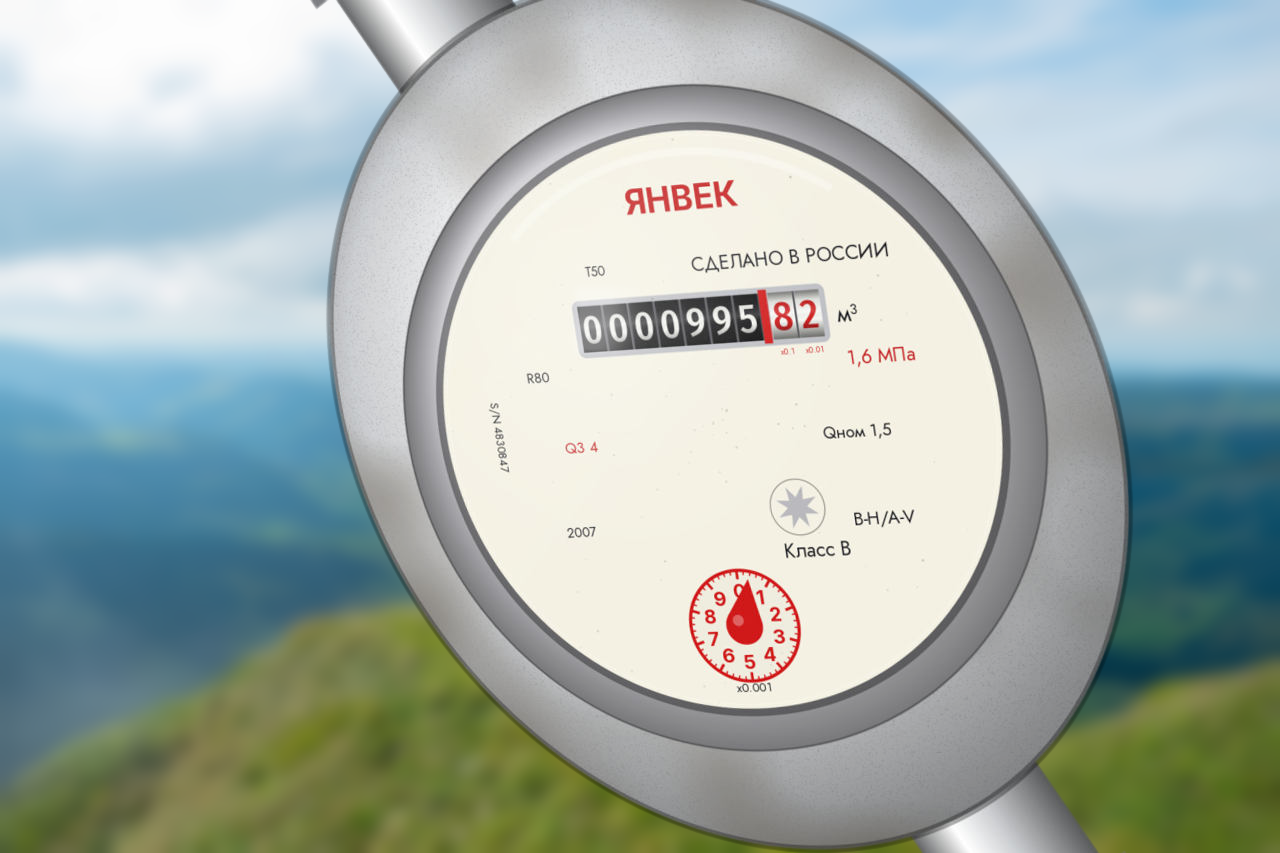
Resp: 995.820 m³
